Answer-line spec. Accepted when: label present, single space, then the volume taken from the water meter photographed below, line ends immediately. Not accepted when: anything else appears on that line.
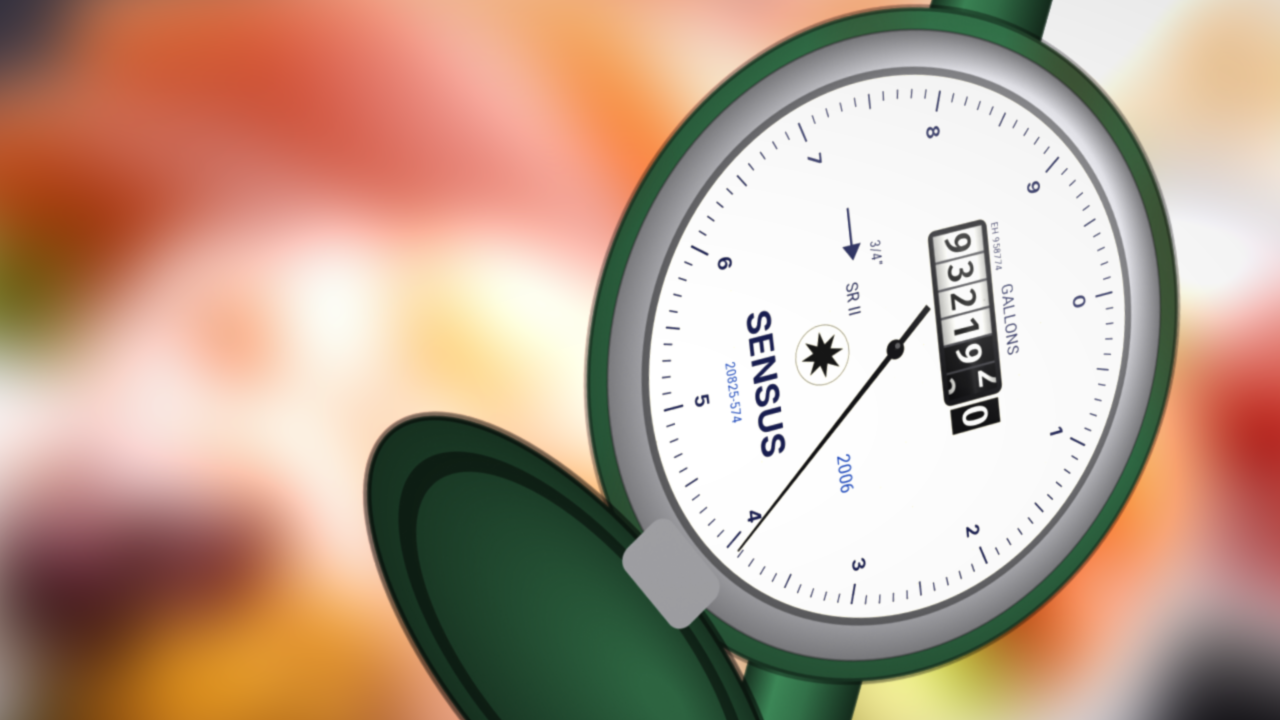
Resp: 9321923.9 gal
